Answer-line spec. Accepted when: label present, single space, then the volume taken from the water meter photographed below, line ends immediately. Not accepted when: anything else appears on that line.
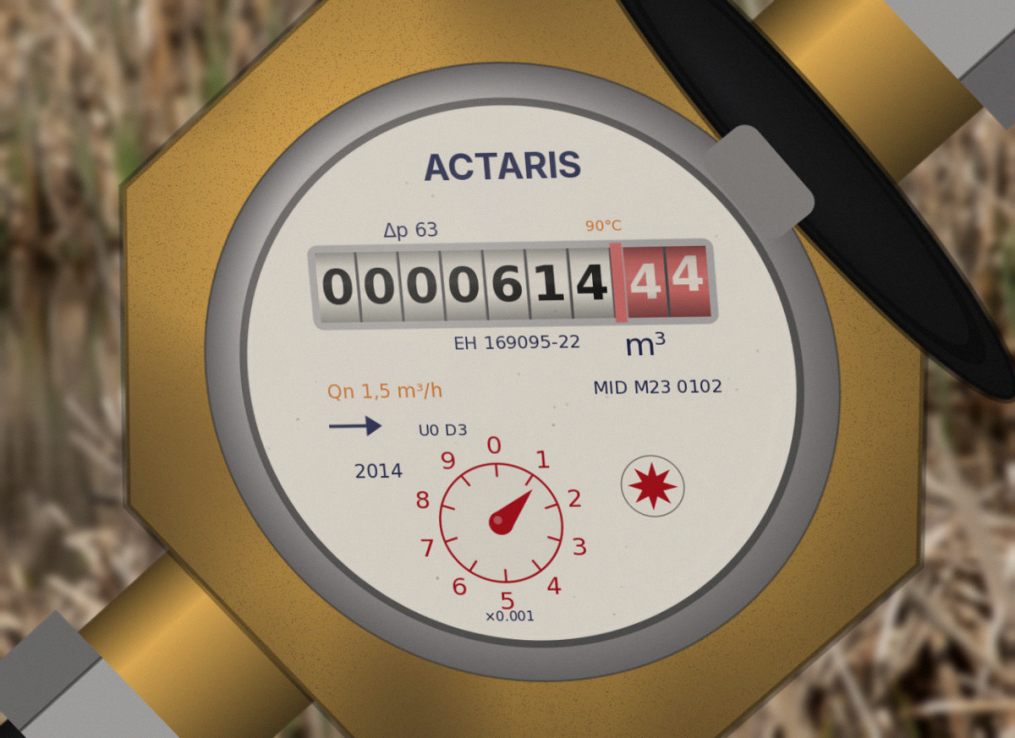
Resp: 614.441 m³
